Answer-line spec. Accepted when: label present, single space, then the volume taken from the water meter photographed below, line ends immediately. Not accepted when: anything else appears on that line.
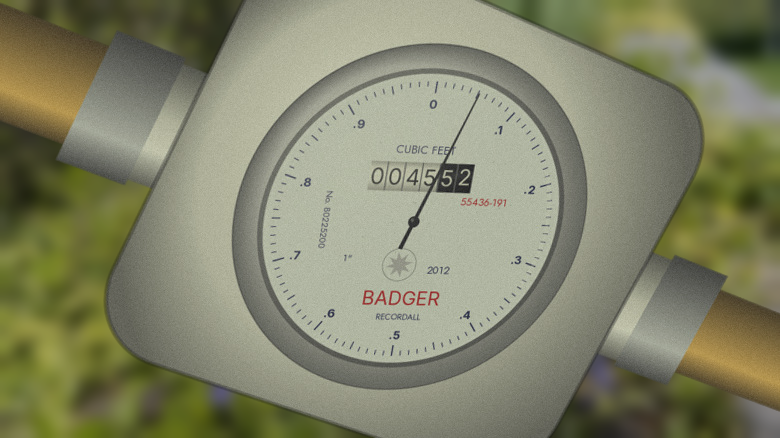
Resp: 4552.05 ft³
